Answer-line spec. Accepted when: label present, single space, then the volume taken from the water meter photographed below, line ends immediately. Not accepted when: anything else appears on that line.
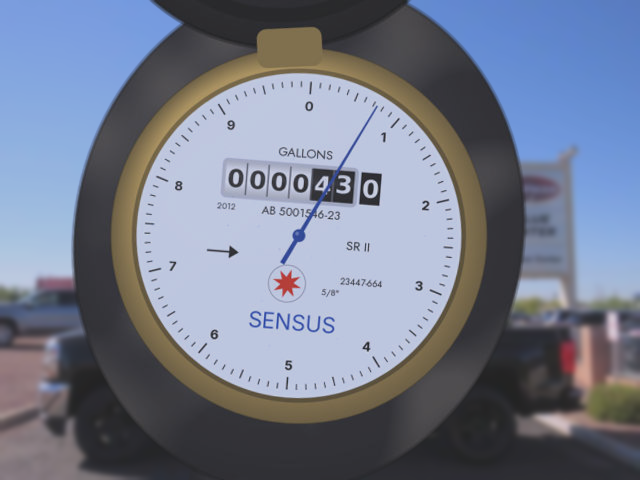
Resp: 430.7 gal
